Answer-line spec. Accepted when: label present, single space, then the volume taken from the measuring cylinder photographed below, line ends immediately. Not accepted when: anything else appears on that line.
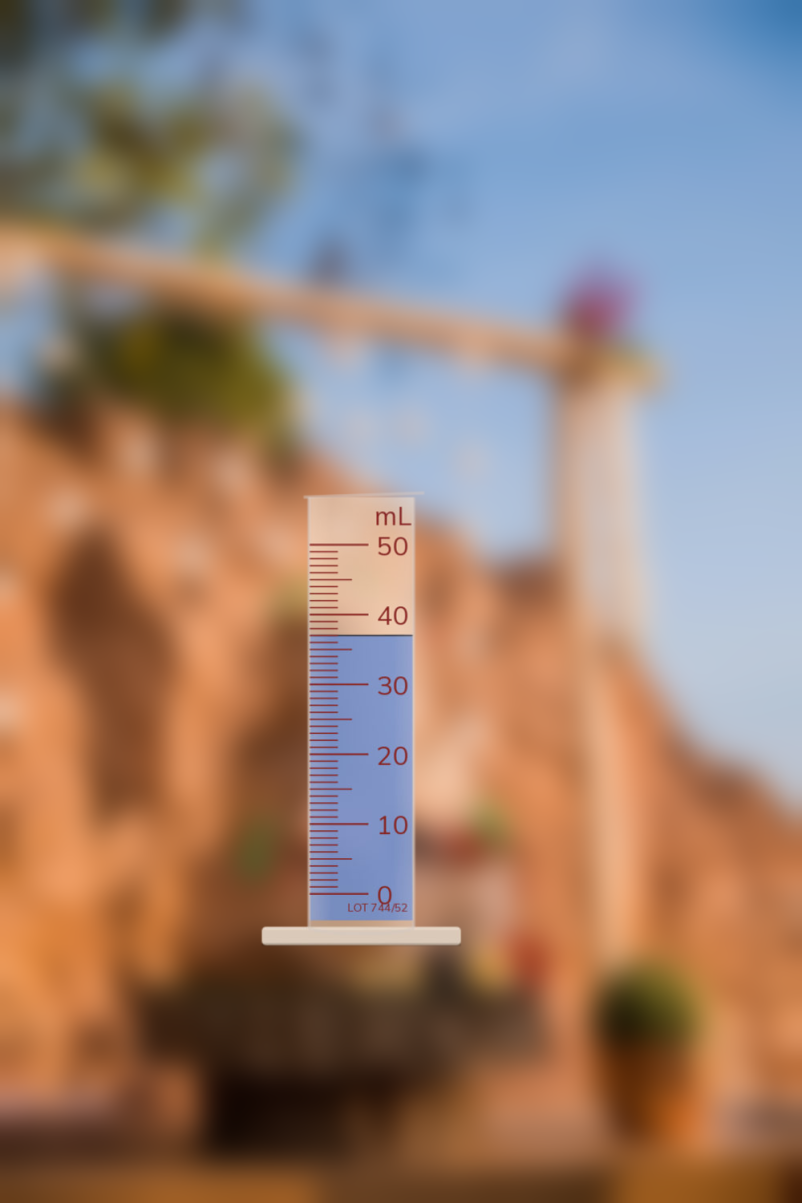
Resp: 37 mL
